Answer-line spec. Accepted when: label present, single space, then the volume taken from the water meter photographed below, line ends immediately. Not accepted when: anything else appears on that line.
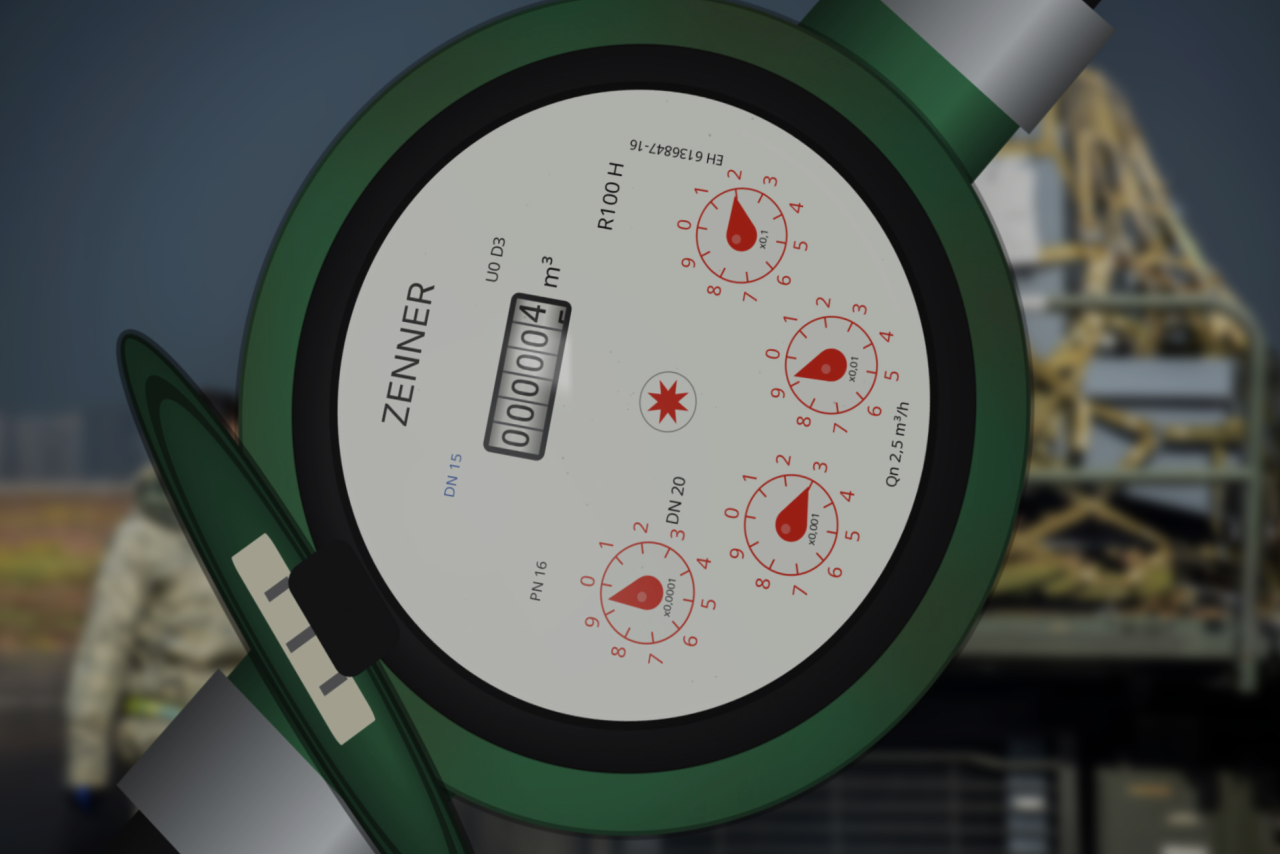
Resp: 4.1929 m³
